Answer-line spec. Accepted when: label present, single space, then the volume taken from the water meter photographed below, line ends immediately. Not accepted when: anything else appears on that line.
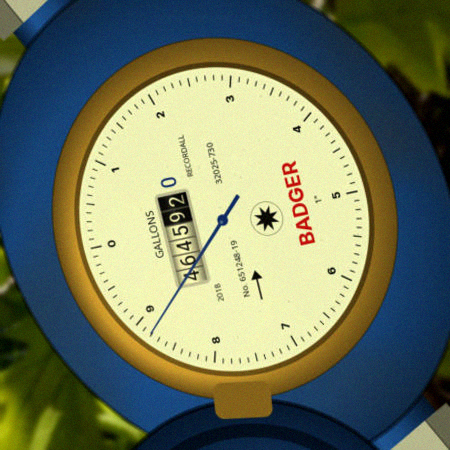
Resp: 4645918.8 gal
